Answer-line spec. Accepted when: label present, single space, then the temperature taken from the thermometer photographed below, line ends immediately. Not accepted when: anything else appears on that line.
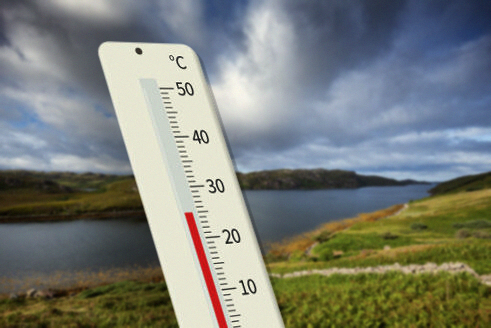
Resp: 25 °C
